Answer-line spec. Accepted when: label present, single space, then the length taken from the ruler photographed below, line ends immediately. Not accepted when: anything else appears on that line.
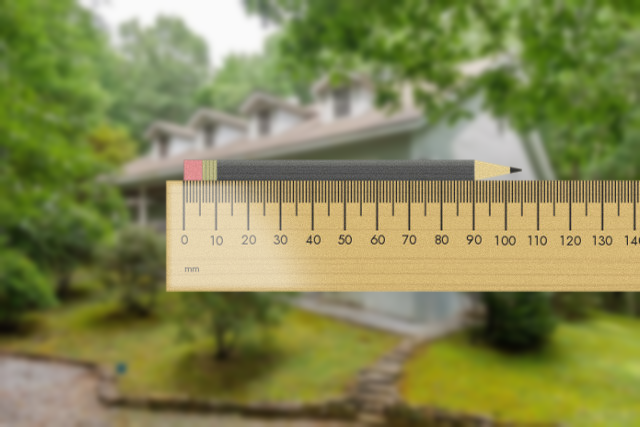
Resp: 105 mm
